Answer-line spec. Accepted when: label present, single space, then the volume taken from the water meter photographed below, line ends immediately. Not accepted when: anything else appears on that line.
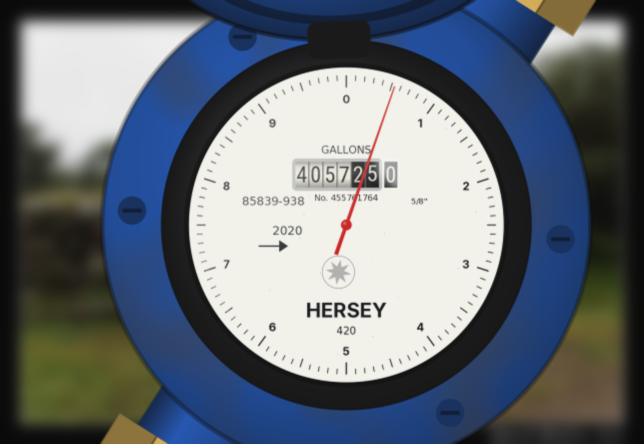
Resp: 4057250.5 gal
